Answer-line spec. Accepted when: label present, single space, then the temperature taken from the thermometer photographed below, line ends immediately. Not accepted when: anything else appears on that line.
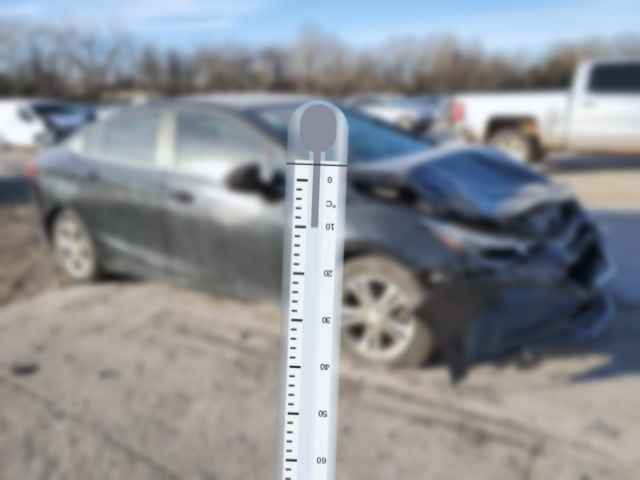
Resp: 10 °C
